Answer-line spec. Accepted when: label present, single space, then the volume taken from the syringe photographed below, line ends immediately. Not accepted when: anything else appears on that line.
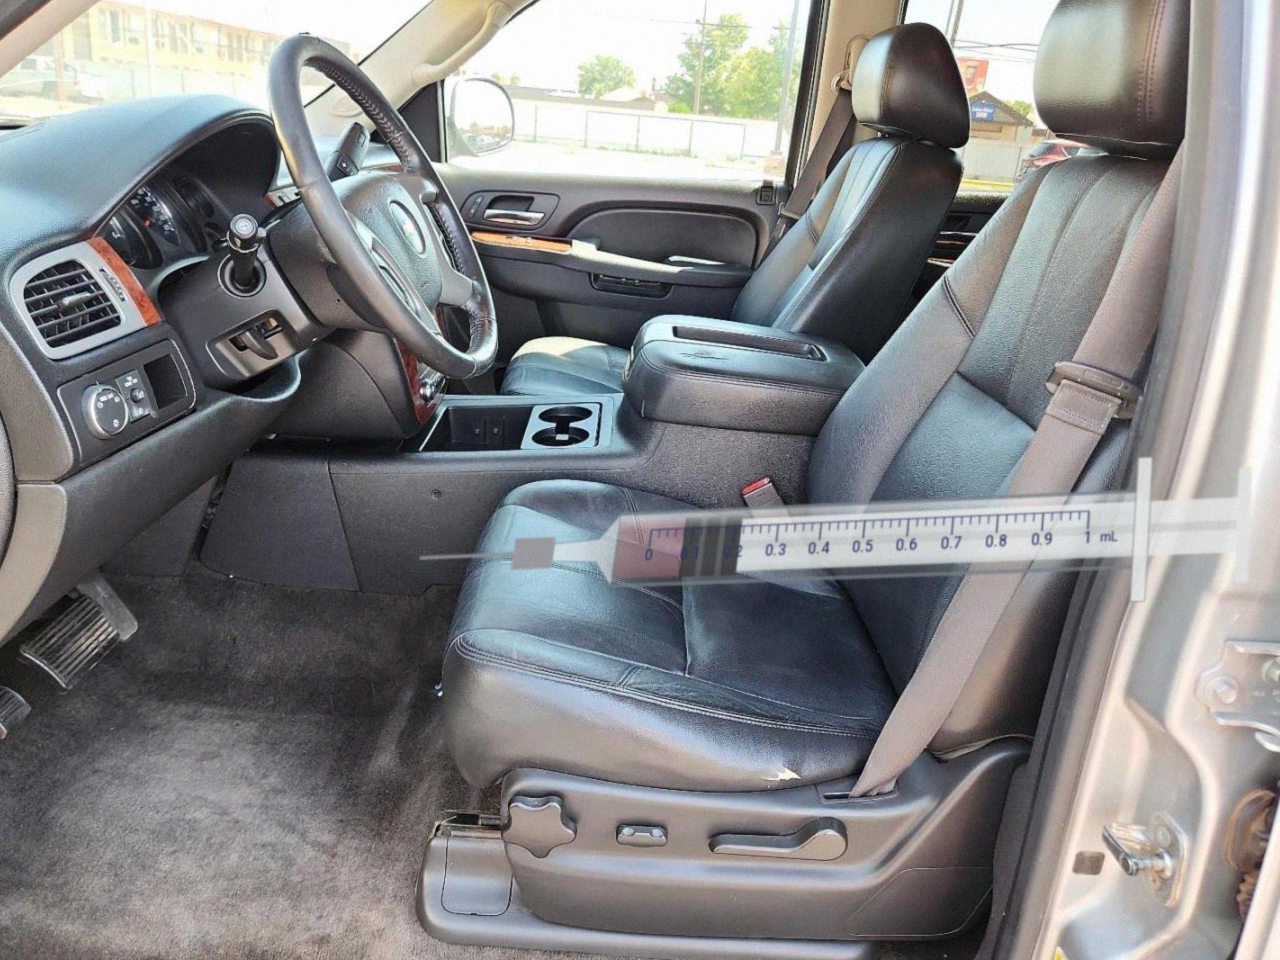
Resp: 0.08 mL
